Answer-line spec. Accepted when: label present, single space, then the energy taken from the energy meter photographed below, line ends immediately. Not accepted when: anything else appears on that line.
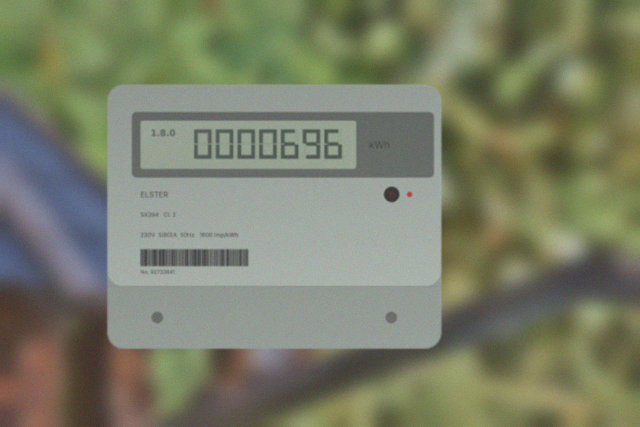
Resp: 696 kWh
